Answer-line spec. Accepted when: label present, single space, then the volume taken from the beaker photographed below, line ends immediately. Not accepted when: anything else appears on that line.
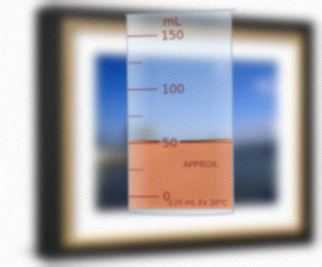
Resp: 50 mL
